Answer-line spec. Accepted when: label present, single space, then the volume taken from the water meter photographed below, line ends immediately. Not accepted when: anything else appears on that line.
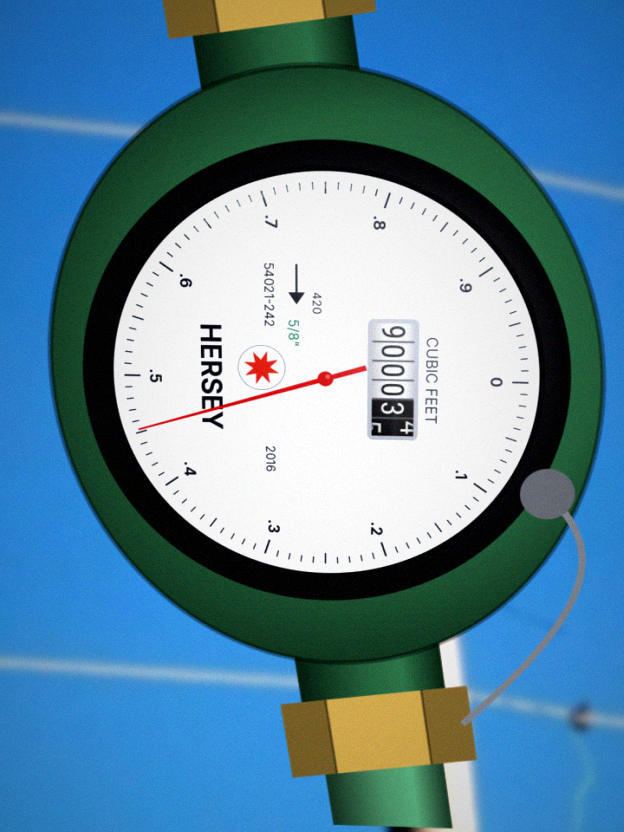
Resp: 900034.45 ft³
